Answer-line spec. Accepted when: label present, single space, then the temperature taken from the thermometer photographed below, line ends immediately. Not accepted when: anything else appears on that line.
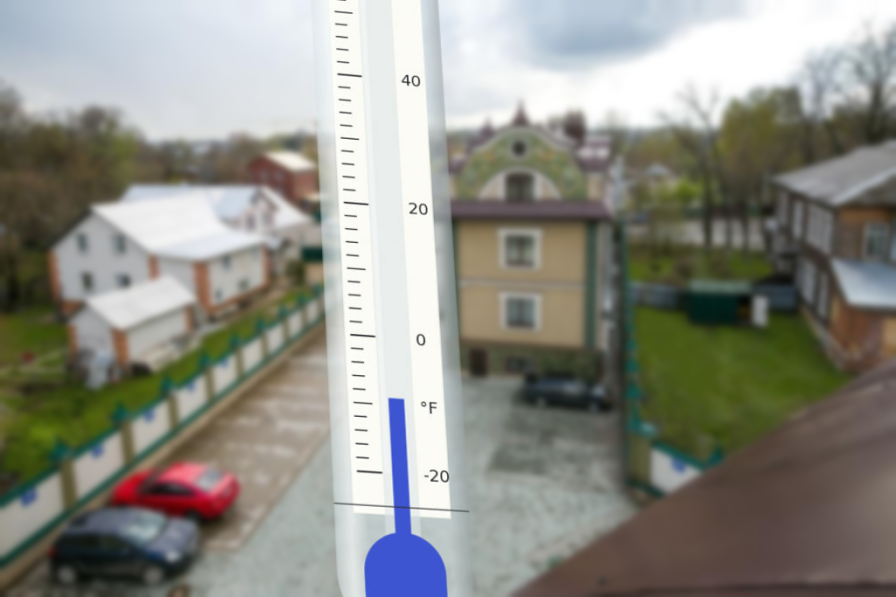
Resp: -9 °F
